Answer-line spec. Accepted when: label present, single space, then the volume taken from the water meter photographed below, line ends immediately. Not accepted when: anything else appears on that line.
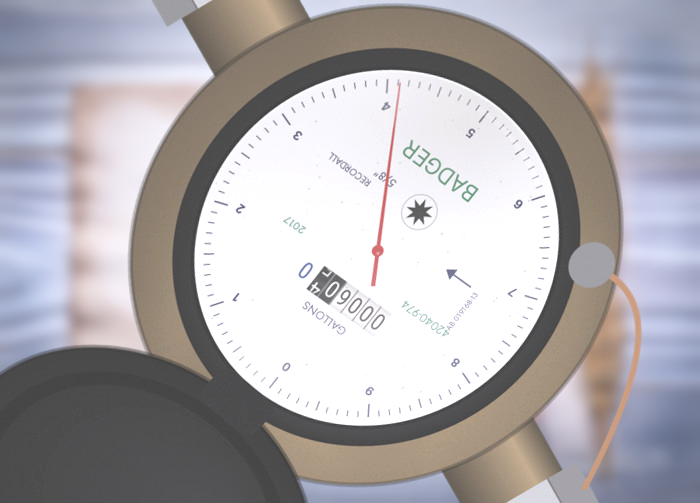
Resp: 6044.1 gal
